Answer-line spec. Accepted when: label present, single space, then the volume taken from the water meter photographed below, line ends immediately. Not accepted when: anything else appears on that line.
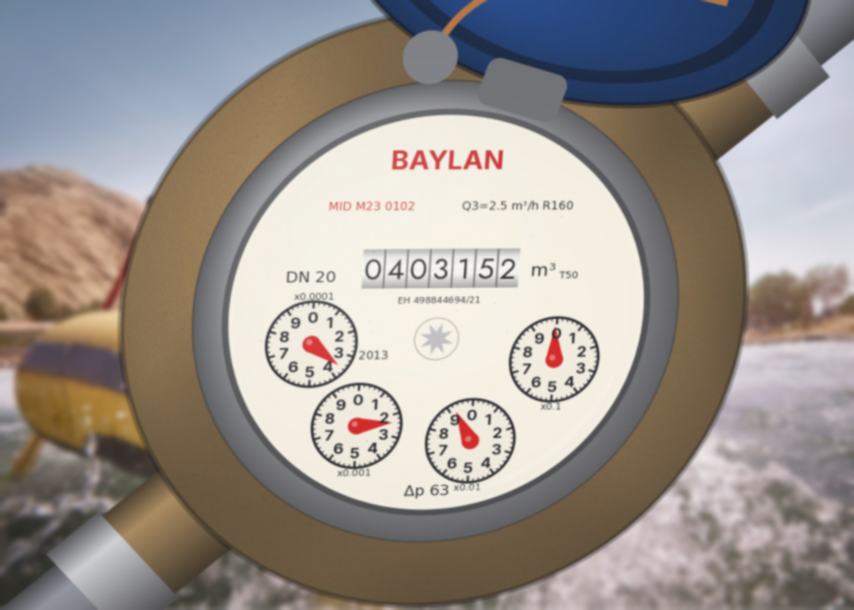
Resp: 403151.9923 m³
